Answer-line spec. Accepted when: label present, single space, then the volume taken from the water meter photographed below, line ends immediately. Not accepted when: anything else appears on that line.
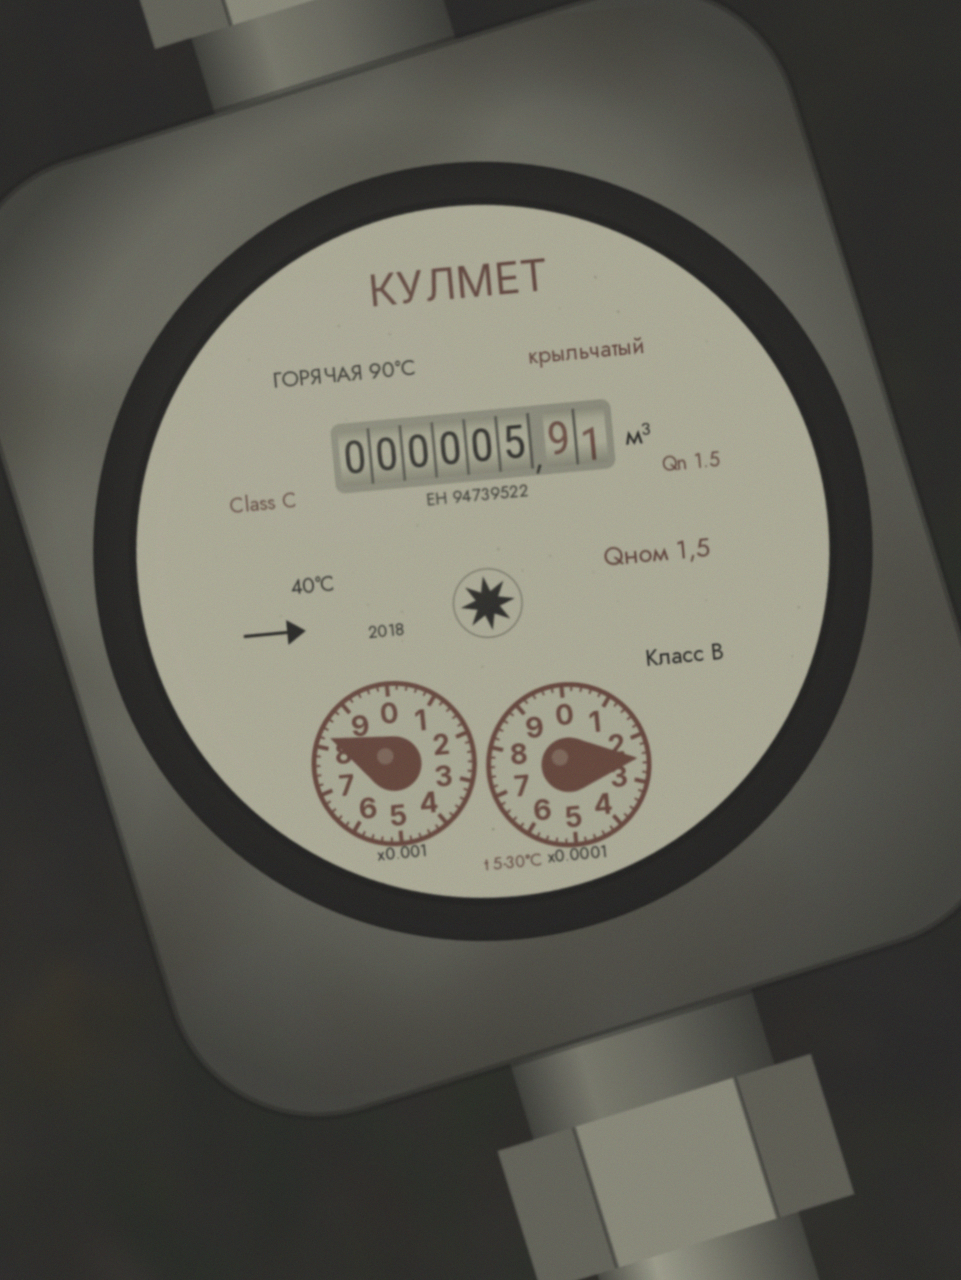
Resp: 5.9082 m³
